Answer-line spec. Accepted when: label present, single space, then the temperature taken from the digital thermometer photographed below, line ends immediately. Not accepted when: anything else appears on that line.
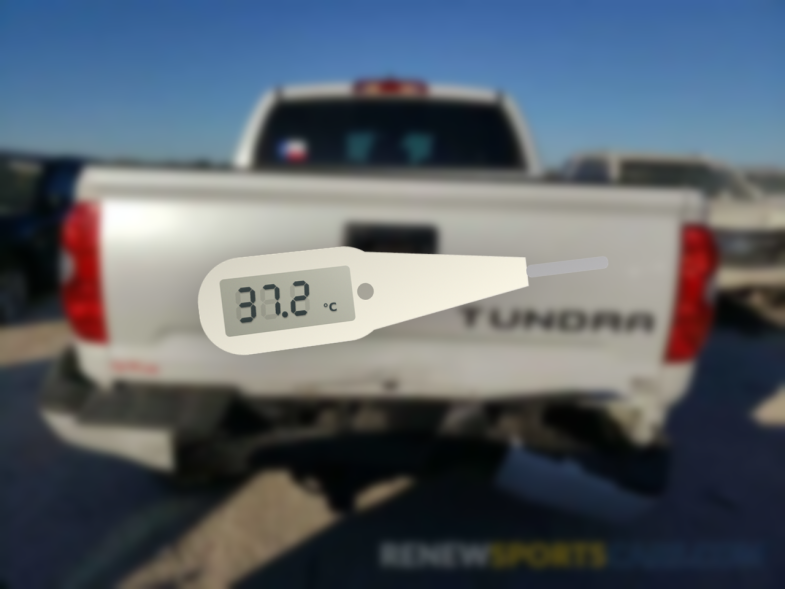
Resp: 37.2 °C
